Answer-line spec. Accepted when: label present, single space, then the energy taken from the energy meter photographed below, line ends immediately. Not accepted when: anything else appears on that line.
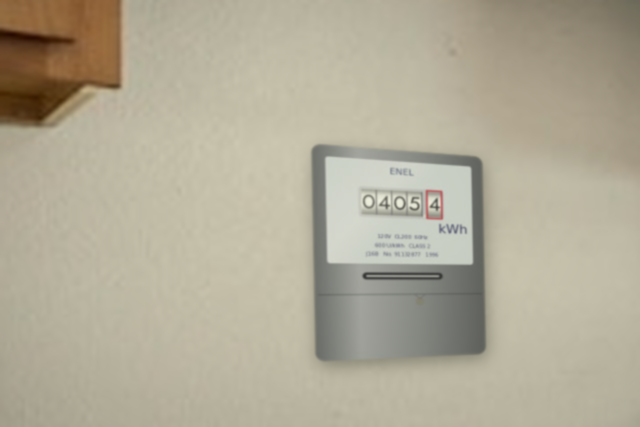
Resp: 405.4 kWh
